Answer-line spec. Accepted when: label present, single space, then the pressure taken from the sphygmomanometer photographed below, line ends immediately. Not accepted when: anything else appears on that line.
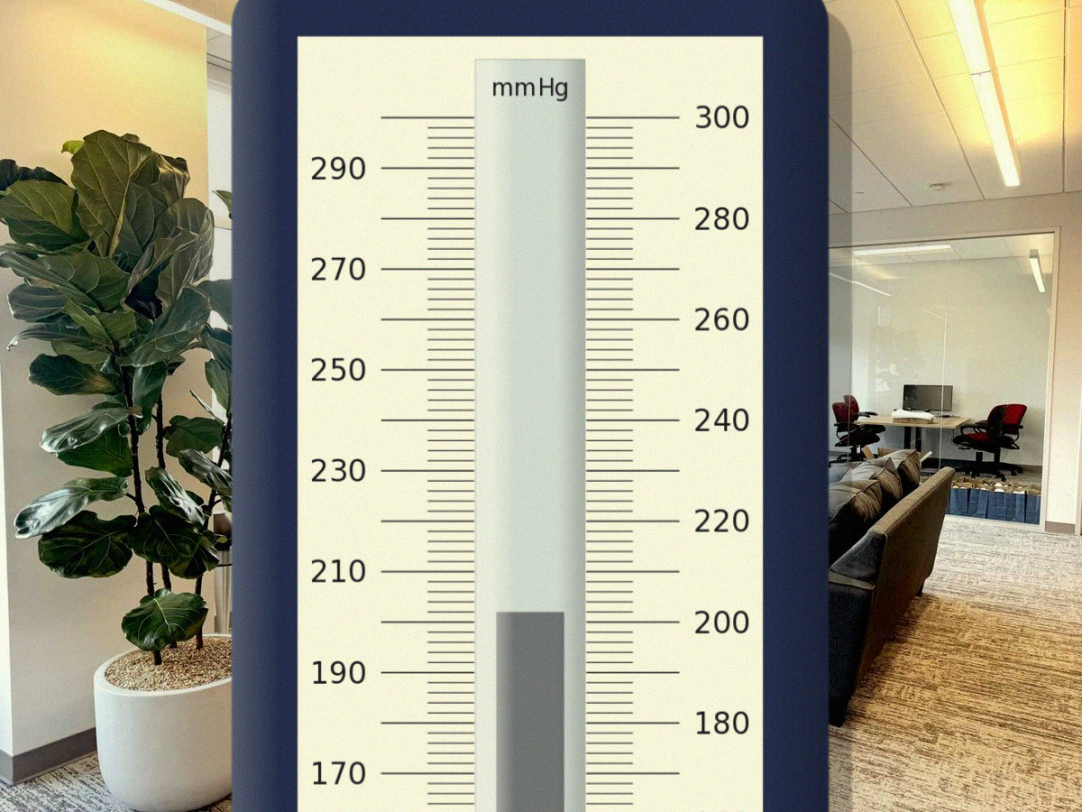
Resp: 202 mmHg
